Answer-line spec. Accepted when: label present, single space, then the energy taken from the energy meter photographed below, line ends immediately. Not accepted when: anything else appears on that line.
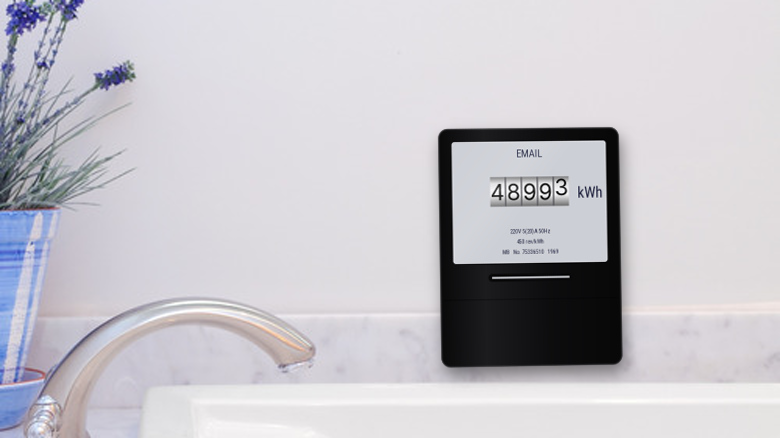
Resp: 48993 kWh
